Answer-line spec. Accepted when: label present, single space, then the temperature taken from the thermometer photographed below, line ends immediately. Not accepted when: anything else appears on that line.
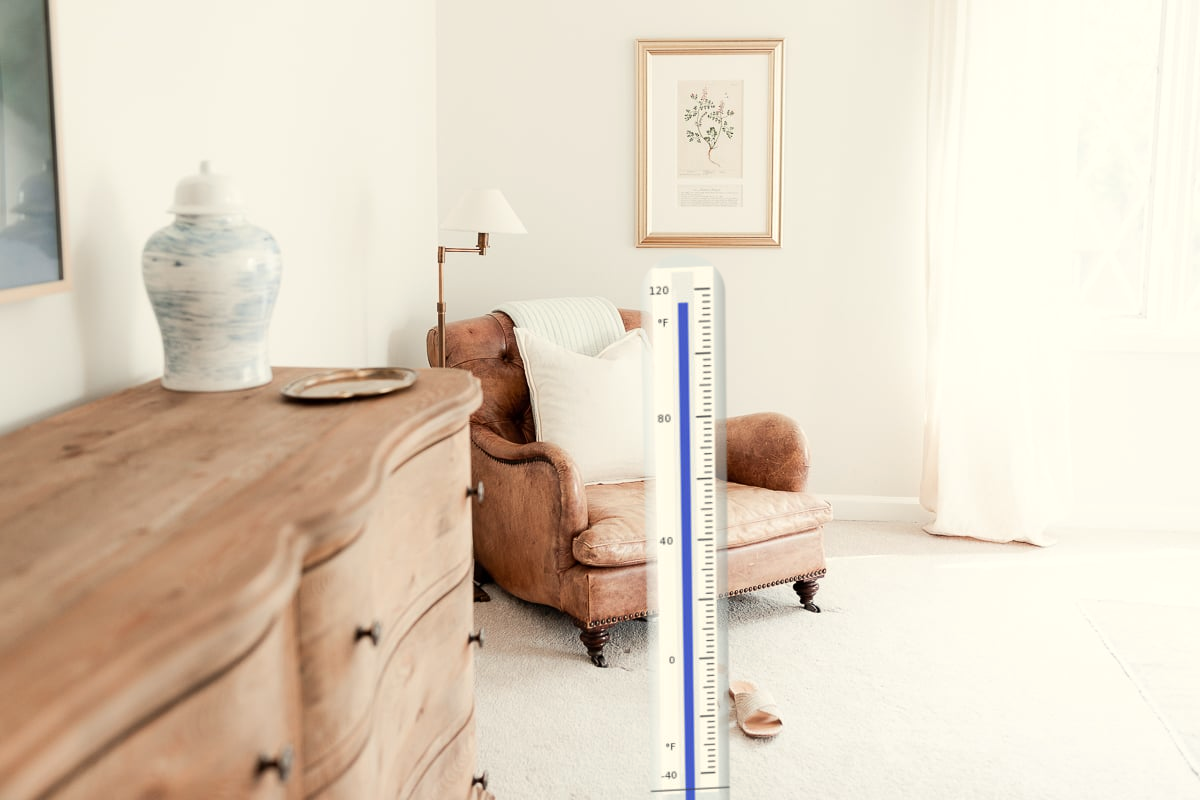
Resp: 116 °F
